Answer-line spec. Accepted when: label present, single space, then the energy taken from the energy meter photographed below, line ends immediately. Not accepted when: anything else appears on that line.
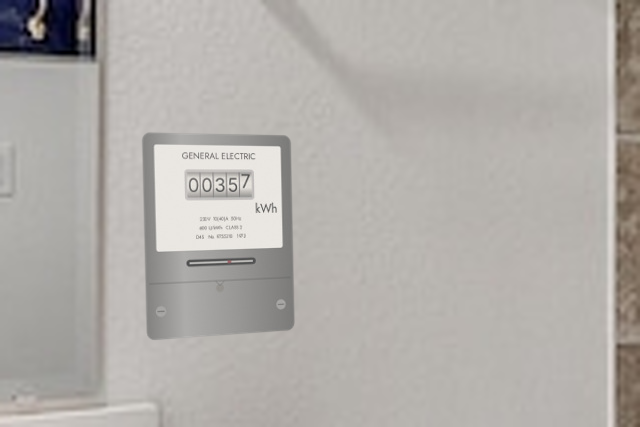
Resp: 357 kWh
